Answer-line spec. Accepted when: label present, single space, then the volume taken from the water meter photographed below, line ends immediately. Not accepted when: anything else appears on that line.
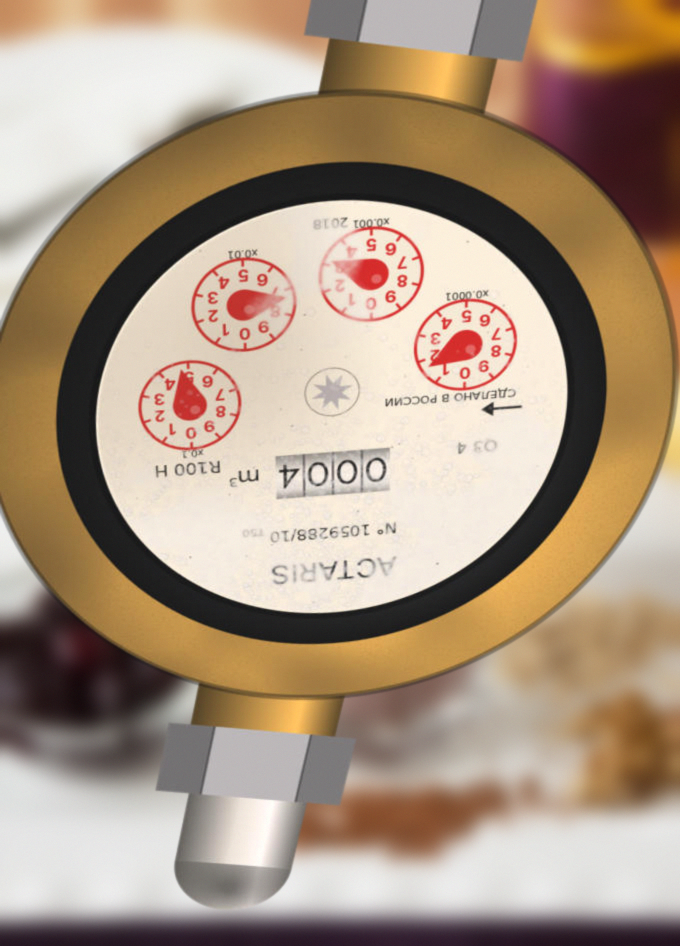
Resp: 4.4731 m³
